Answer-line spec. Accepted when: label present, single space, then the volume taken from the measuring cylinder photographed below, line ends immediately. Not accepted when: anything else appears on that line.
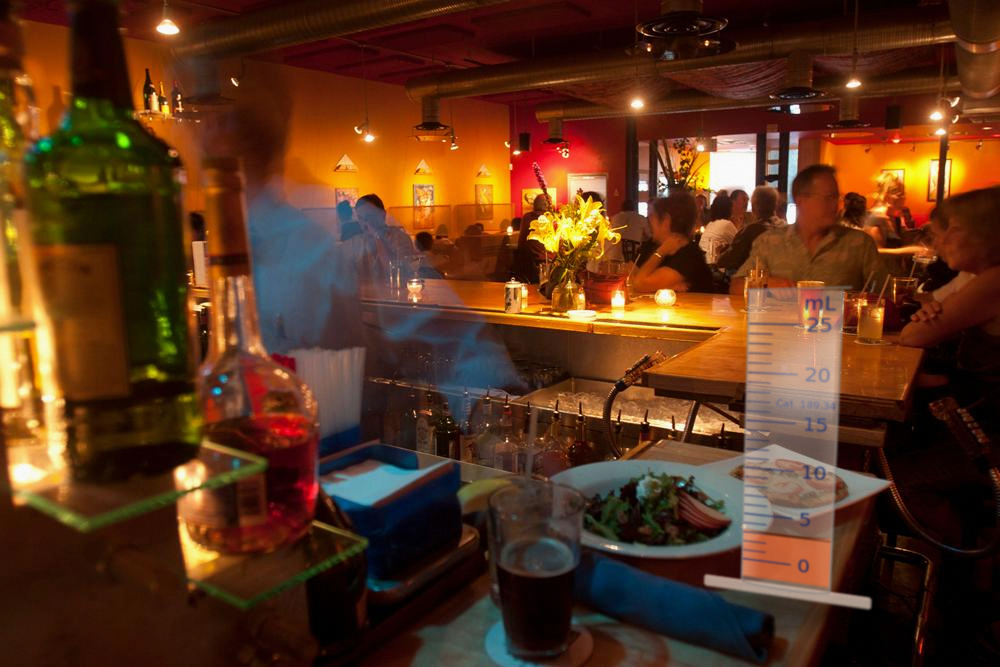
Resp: 3 mL
